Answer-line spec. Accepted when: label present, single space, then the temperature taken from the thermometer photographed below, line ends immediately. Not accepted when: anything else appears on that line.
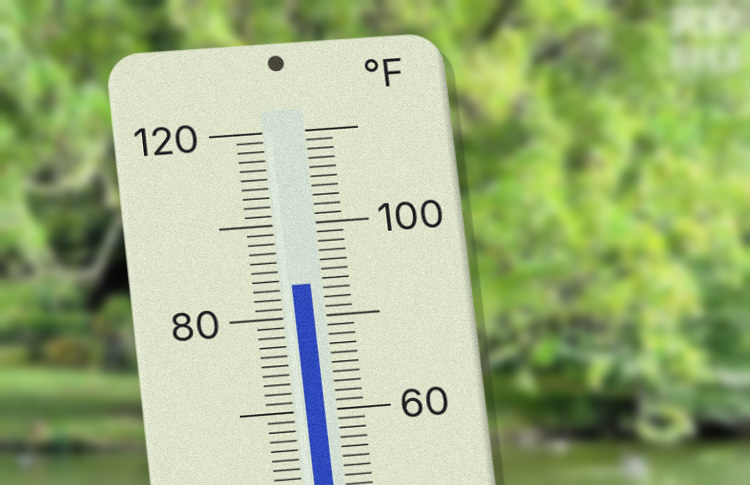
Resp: 87 °F
